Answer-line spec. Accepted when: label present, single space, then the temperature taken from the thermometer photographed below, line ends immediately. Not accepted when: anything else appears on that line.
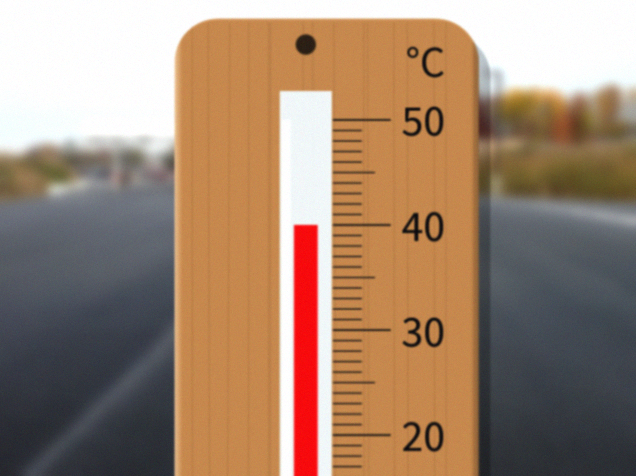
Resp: 40 °C
